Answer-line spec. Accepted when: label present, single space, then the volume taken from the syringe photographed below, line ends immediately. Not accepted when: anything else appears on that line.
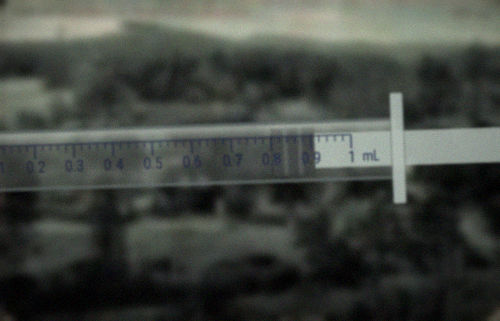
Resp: 0.8 mL
